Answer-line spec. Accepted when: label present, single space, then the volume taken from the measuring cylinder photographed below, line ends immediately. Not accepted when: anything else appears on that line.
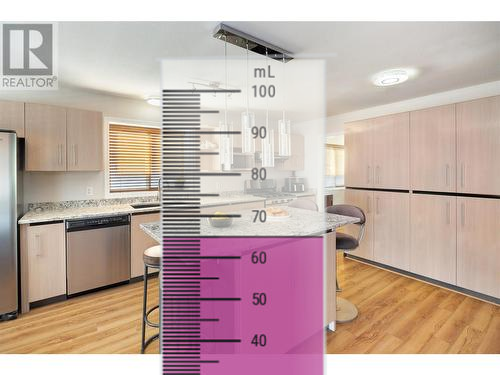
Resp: 65 mL
